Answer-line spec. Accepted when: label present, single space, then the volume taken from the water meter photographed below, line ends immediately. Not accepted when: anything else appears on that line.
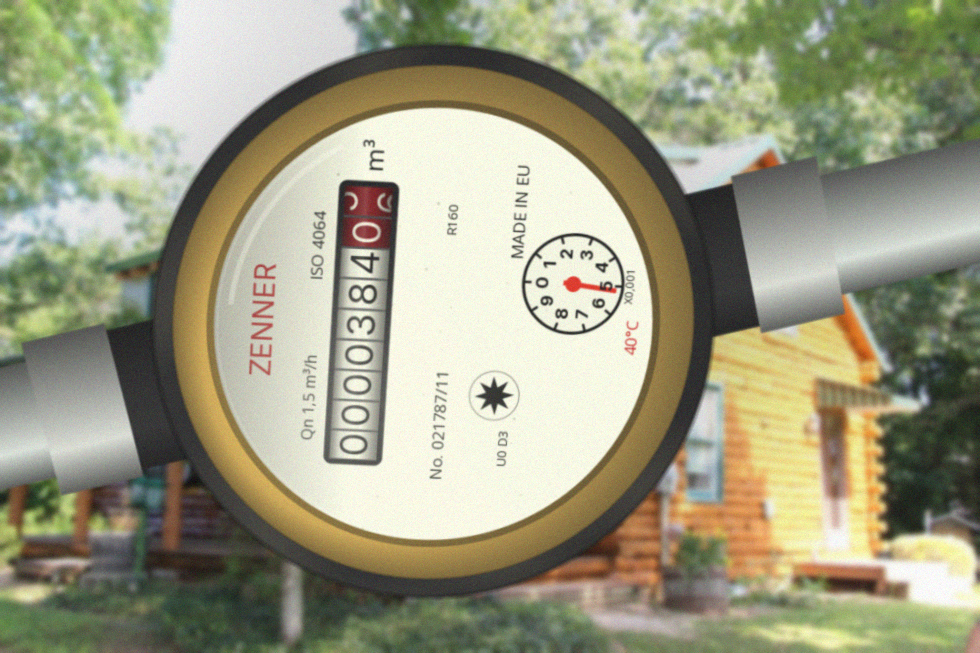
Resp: 384.055 m³
